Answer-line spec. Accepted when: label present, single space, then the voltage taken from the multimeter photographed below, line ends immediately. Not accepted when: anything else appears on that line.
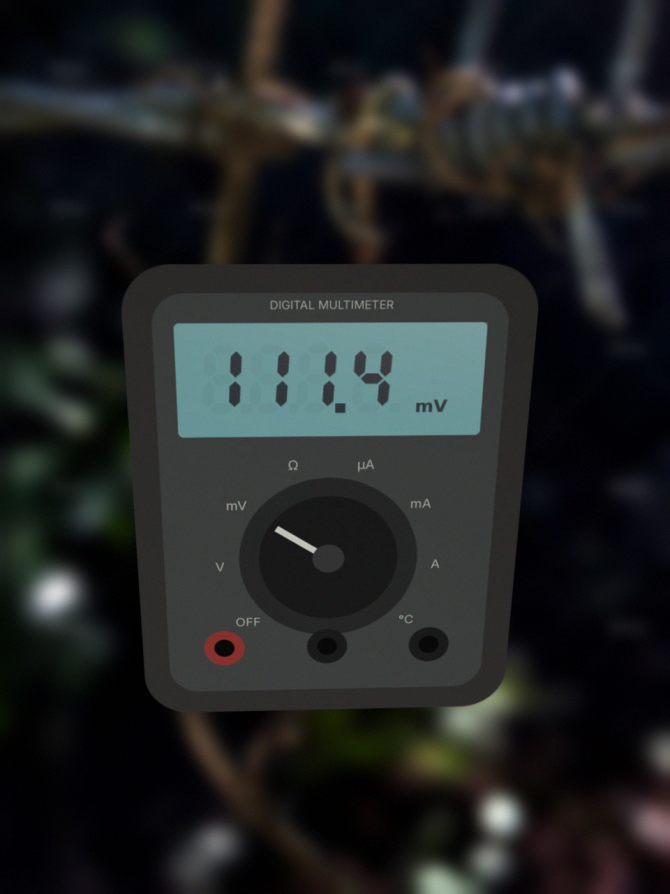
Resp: 111.4 mV
